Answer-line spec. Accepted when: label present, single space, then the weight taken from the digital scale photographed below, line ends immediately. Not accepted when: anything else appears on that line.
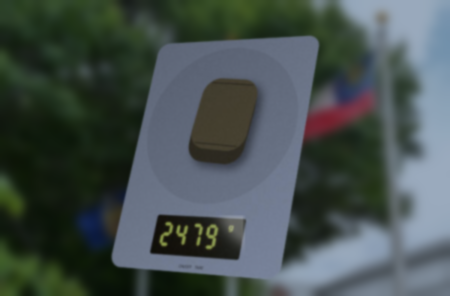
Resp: 2479 g
